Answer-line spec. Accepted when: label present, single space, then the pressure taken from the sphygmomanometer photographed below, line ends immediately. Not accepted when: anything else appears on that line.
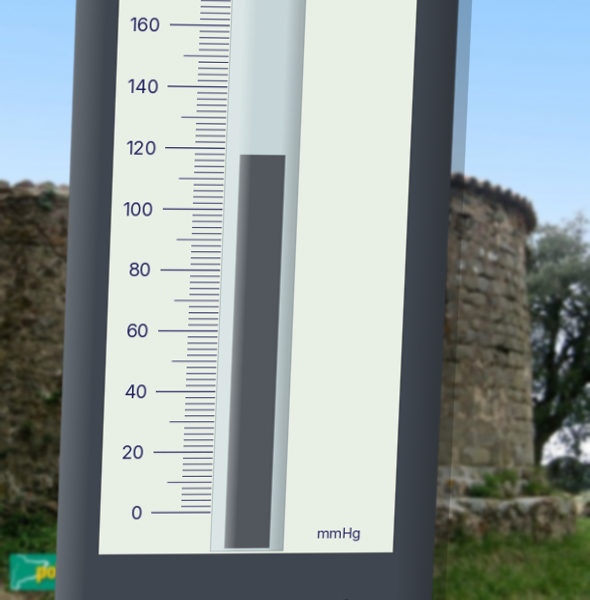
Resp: 118 mmHg
